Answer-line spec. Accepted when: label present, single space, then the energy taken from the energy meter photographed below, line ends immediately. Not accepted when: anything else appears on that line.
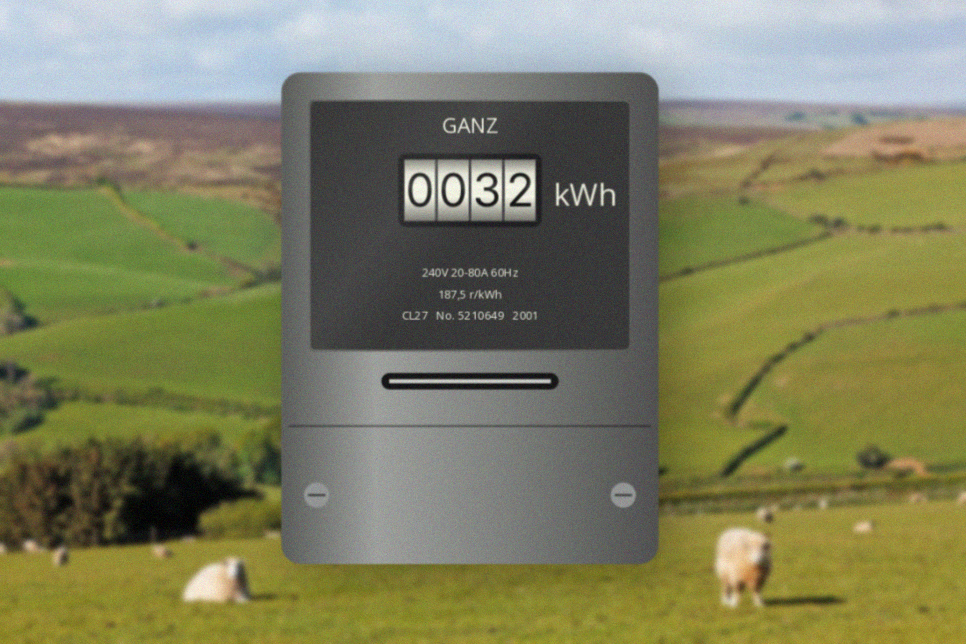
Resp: 32 kWh
